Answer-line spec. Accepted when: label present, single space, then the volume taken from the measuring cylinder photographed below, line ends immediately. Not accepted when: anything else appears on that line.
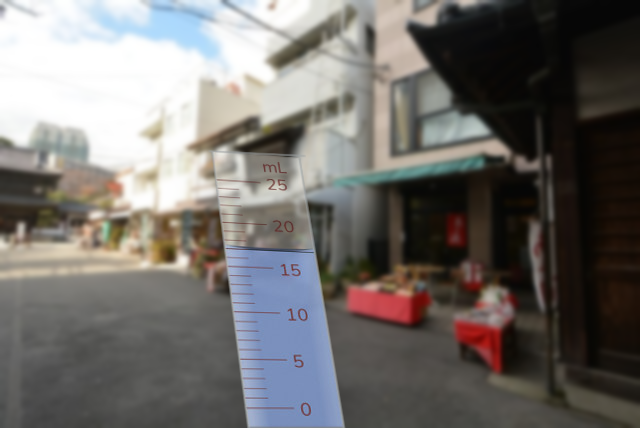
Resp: 17 mL
